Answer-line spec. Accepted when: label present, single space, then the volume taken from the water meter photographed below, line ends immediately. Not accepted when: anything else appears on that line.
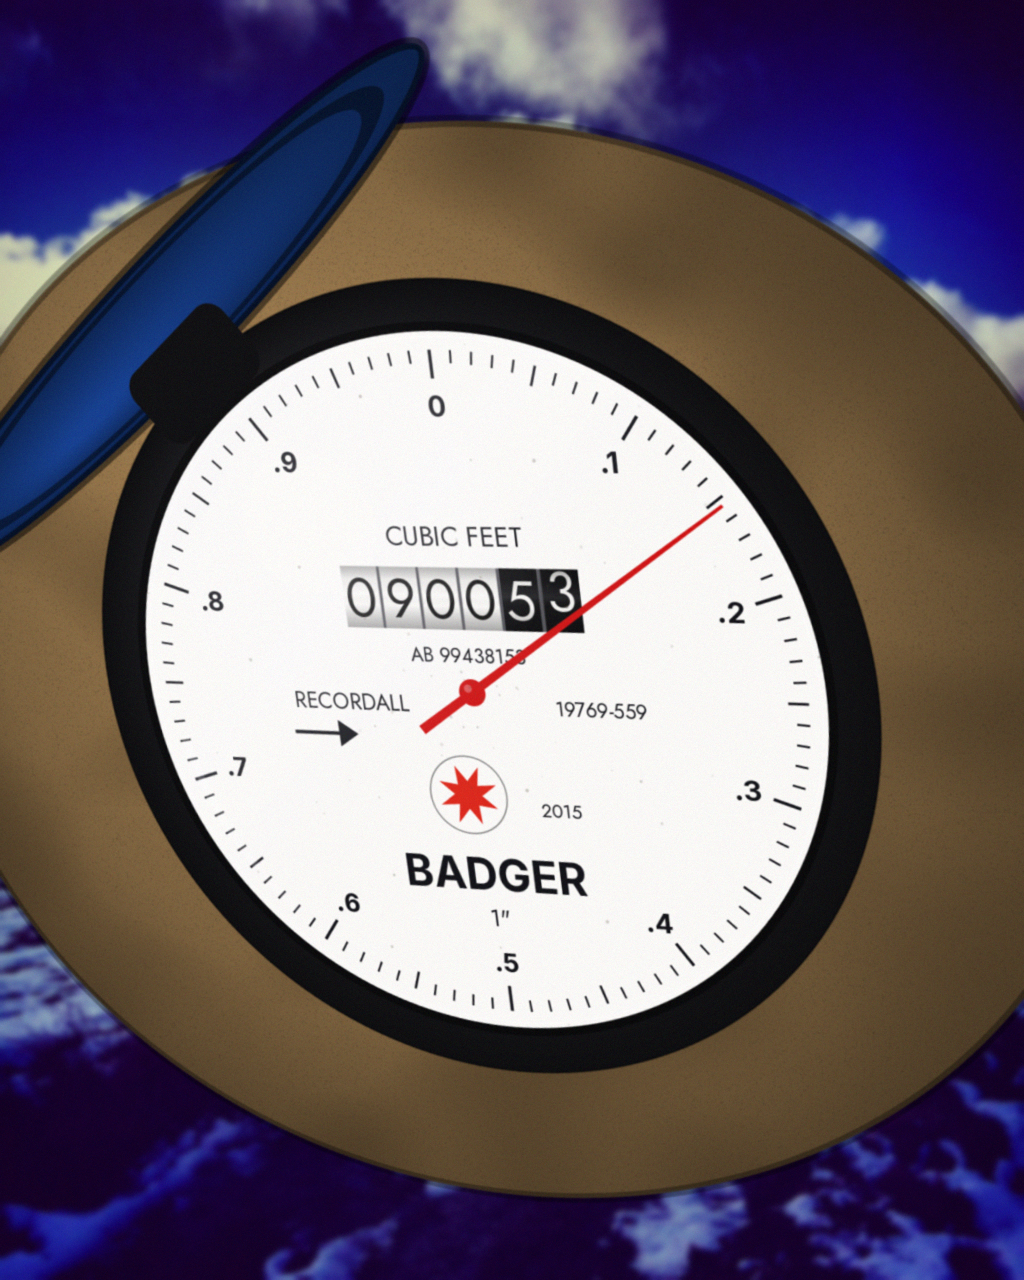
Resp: 90053.15 ft³
